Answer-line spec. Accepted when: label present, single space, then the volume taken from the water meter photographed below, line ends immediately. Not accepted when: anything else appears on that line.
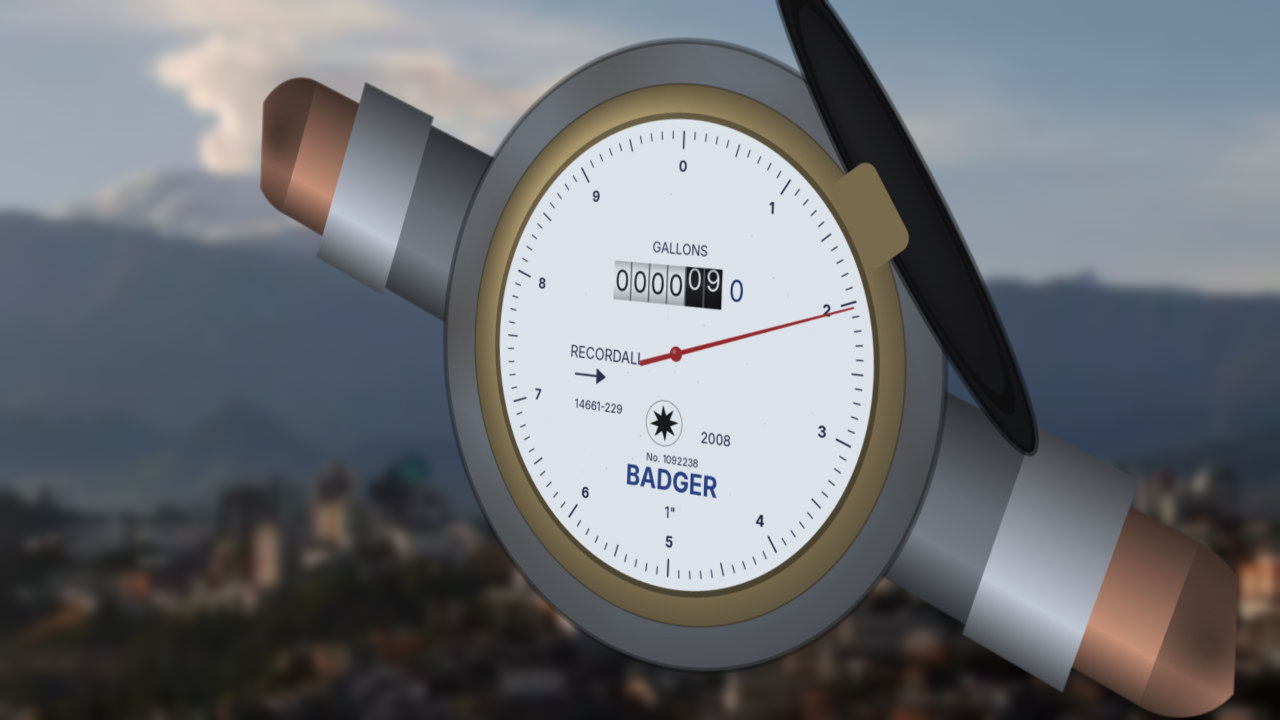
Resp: 92.0 gal
